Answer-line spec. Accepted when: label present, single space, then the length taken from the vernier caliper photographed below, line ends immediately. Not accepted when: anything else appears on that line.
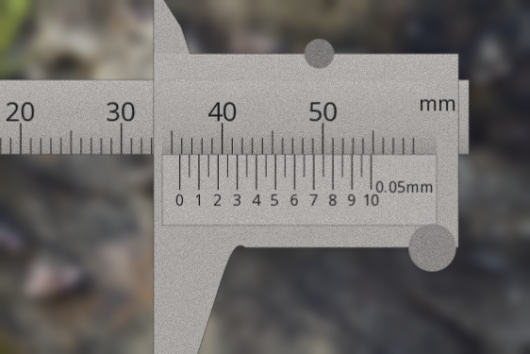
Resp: 35.8 mm
